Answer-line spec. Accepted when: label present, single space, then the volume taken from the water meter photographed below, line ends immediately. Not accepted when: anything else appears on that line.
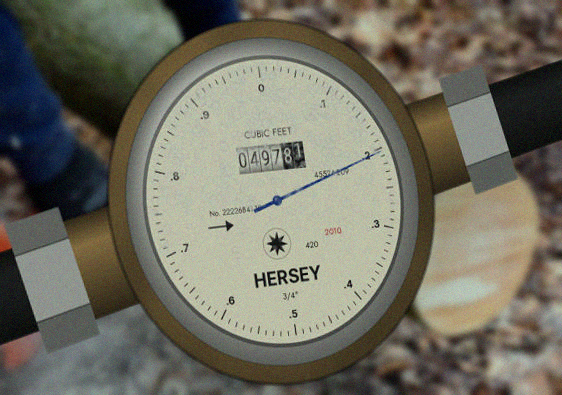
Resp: 49781.20 ft³
